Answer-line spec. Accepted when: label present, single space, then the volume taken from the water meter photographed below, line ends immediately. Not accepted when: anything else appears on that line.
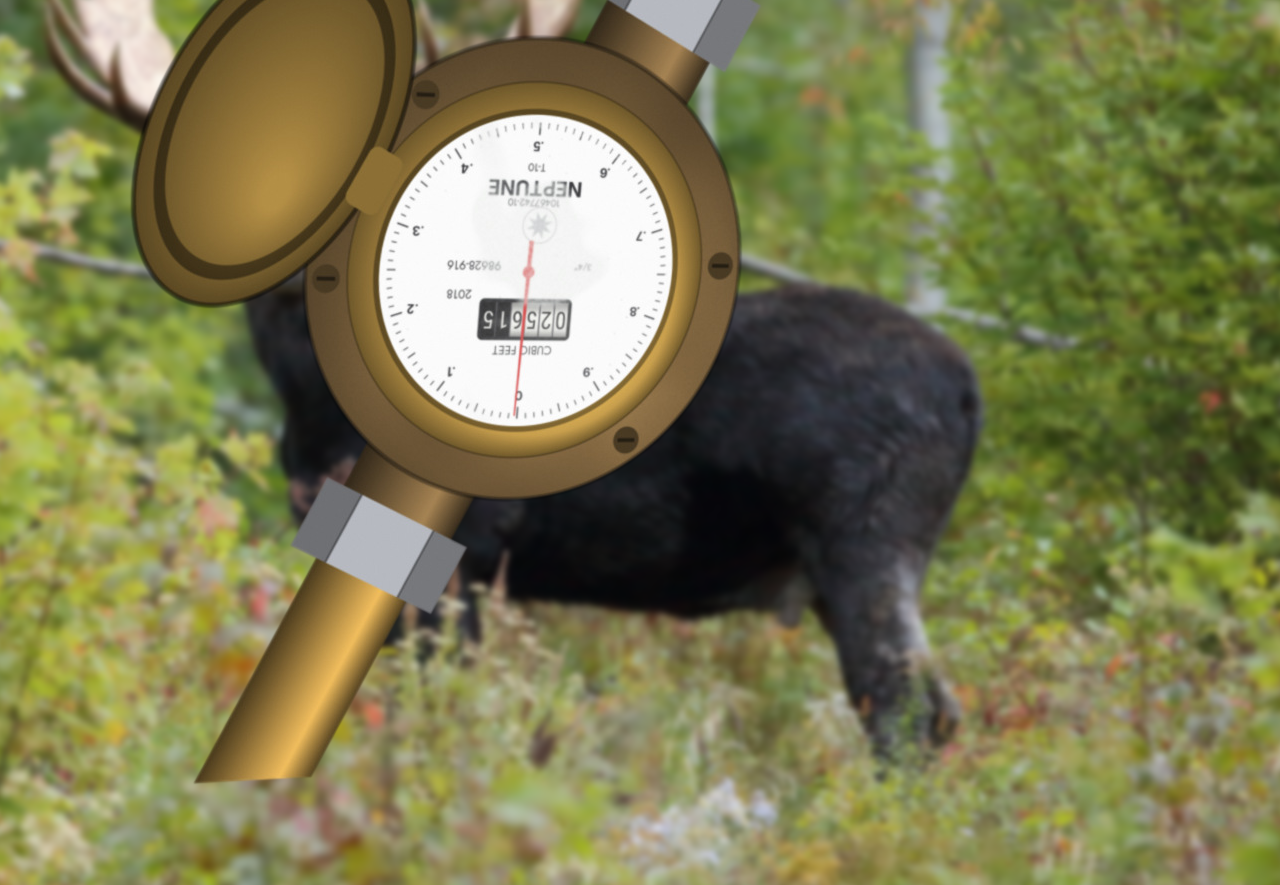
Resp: 25615.00 ft³
